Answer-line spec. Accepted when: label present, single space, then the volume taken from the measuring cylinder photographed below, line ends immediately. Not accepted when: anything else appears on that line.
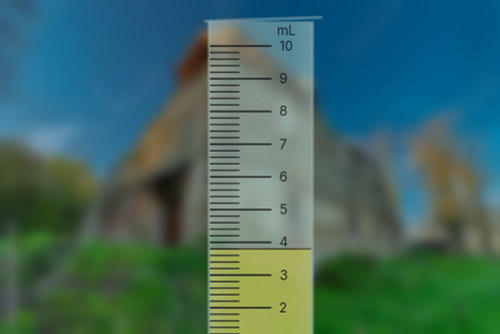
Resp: 3.8 mL
